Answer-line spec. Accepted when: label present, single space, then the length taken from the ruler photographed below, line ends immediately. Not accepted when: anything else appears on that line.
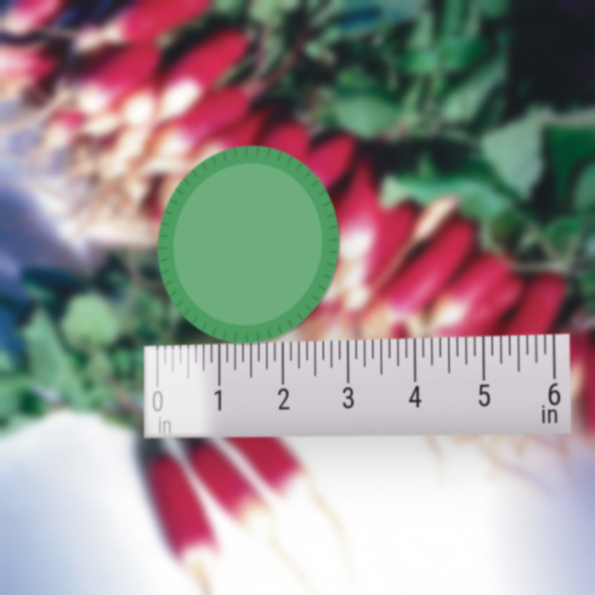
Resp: 2.875 in
